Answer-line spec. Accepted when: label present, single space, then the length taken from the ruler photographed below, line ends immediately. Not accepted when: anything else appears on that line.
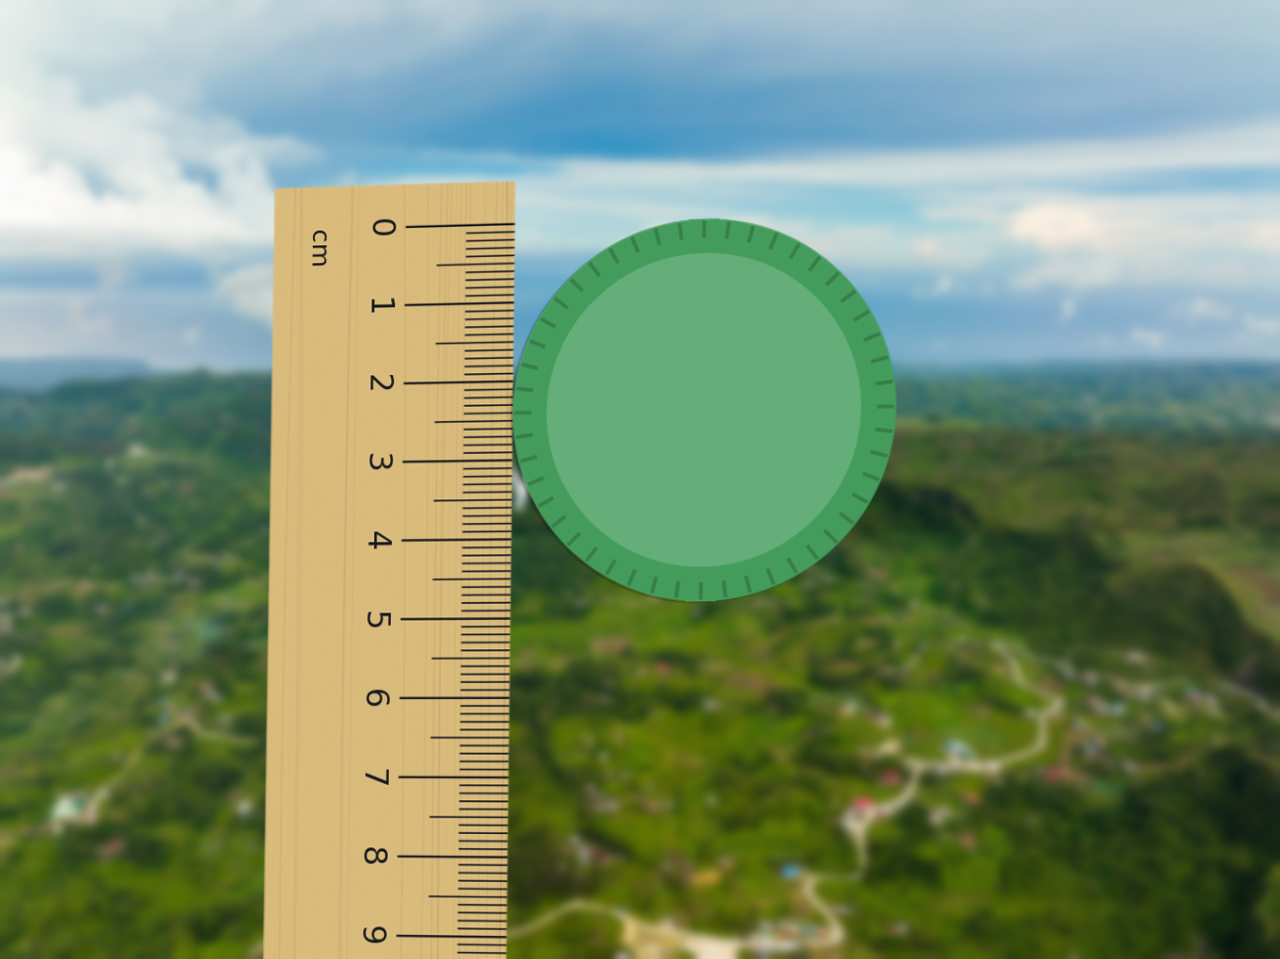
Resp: 4.8 cm
